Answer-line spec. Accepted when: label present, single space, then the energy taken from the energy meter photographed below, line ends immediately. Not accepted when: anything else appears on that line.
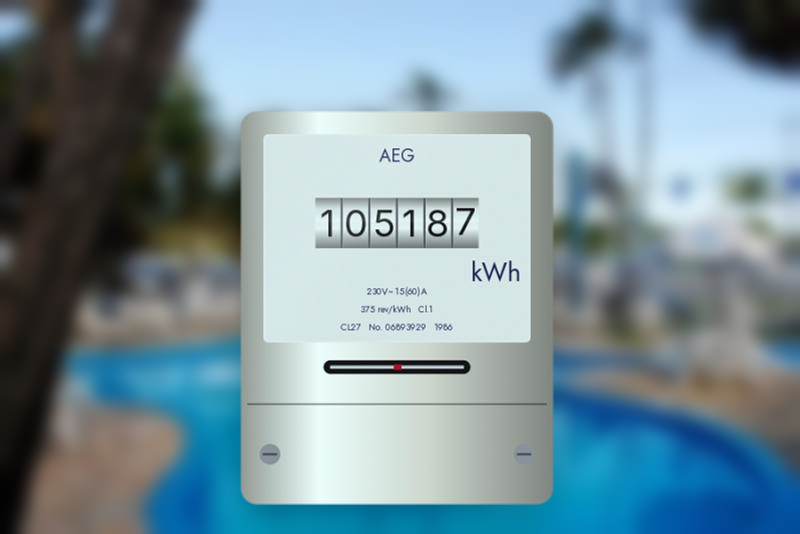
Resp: 105187 kWh
